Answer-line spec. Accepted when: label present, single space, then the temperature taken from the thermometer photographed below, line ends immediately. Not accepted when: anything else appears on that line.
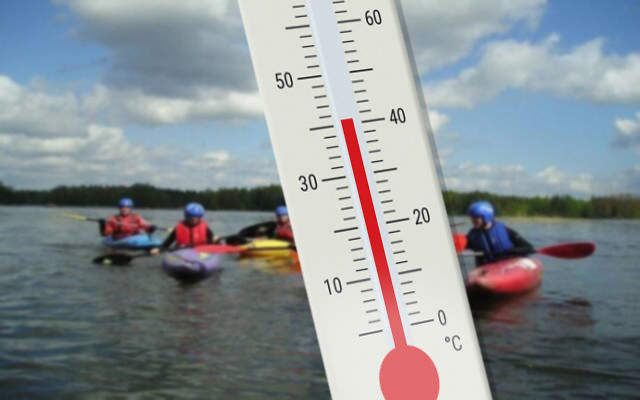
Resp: 41 °C
